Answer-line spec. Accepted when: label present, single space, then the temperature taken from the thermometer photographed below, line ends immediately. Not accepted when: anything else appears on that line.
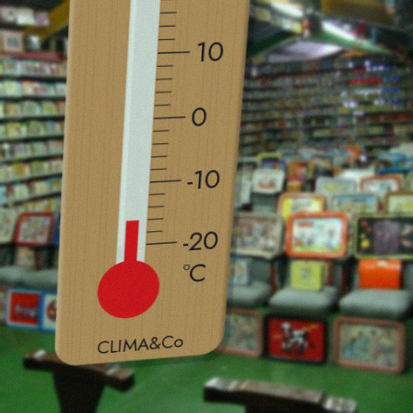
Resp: -16 °C
